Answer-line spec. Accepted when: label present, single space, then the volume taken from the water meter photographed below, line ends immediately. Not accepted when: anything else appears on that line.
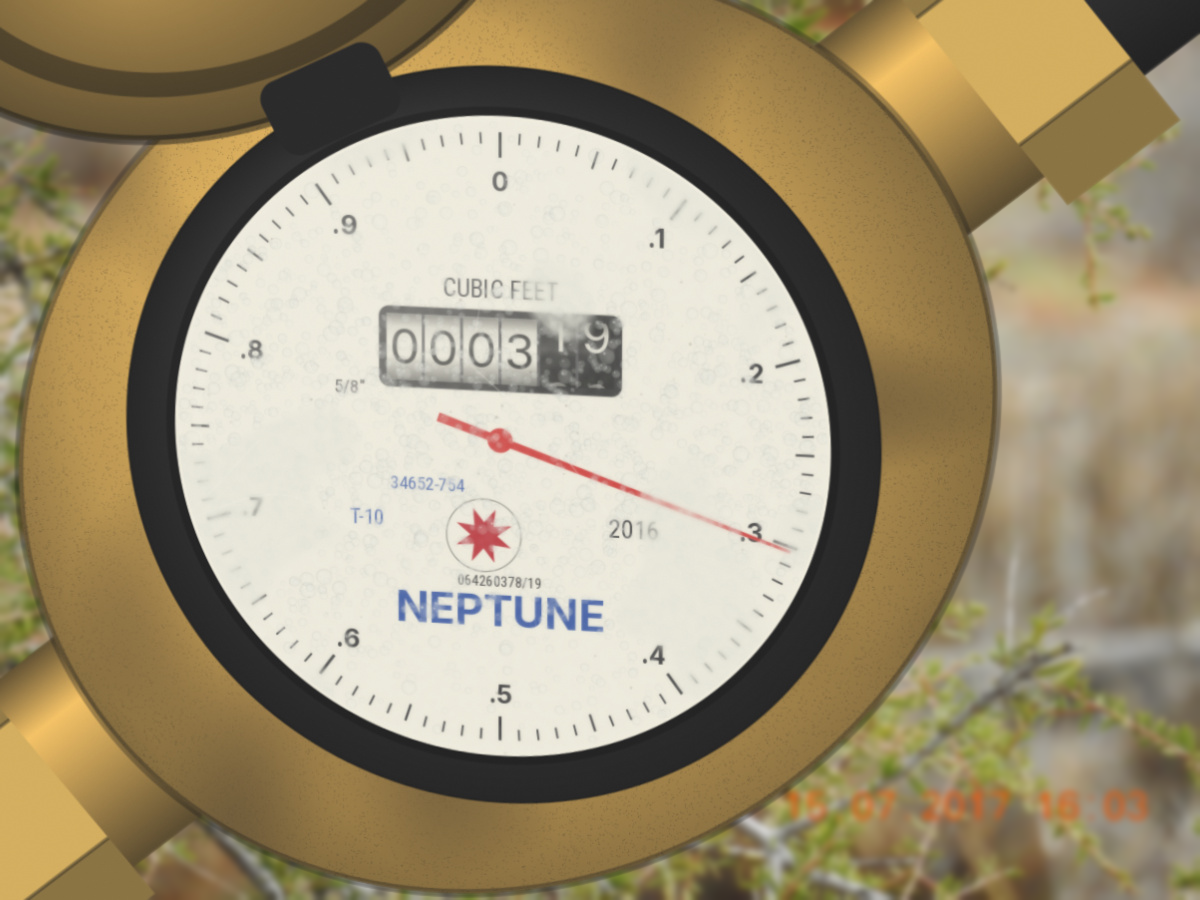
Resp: 319.30 ft³
